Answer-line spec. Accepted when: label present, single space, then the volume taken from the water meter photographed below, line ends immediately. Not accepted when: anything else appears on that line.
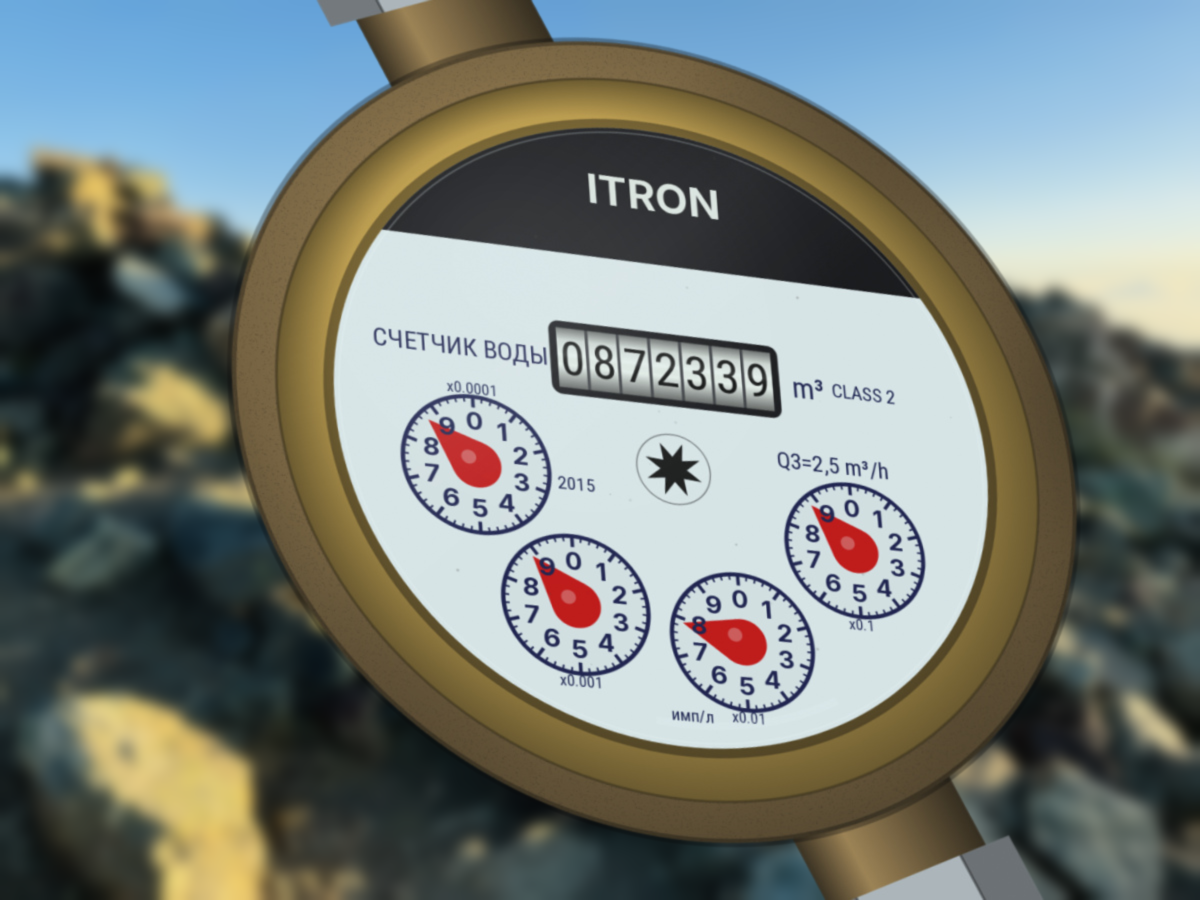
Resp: 872339.8788 m³
